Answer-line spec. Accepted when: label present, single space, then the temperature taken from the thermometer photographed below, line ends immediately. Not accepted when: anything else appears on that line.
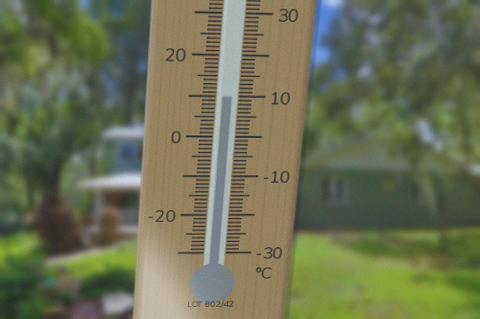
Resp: 10 °C
